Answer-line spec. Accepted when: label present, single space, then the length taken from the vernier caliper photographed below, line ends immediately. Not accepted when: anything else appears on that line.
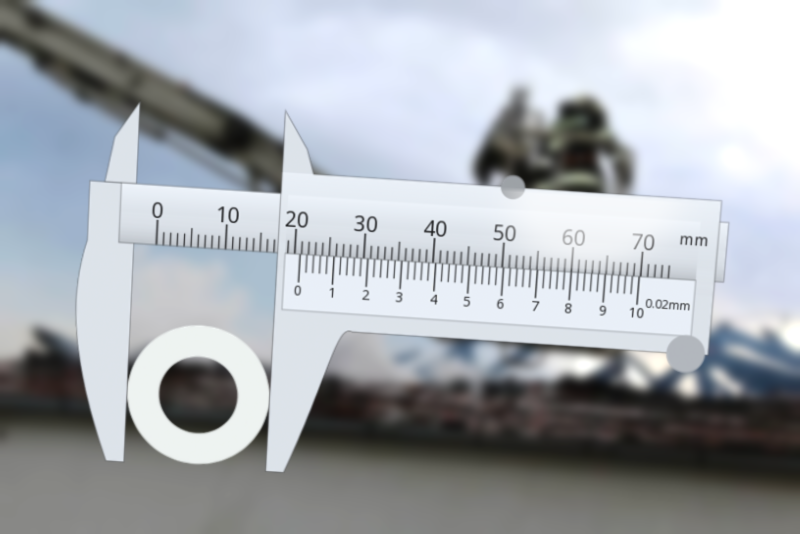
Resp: 20.8 mm
